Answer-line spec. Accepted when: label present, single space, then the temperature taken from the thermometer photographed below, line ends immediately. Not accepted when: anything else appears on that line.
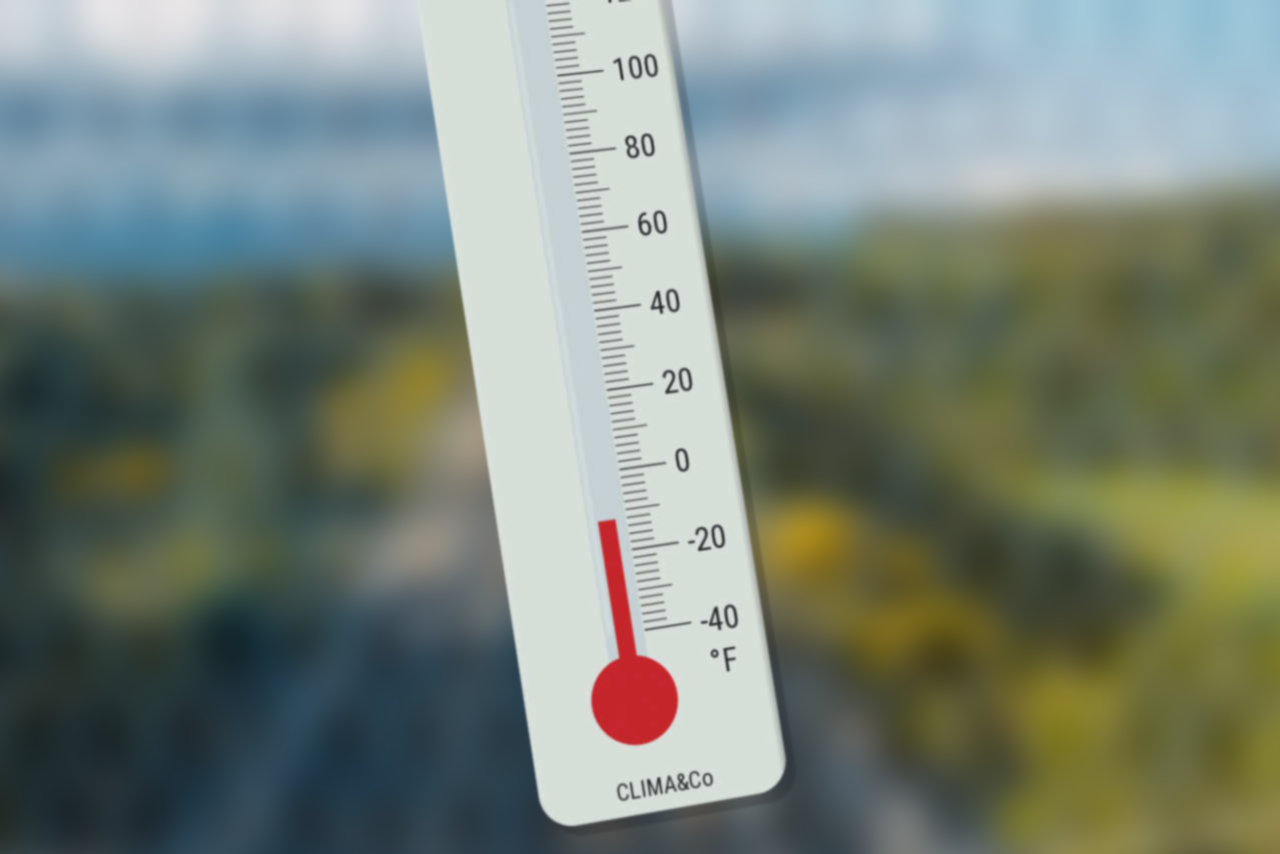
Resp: -12 °F
